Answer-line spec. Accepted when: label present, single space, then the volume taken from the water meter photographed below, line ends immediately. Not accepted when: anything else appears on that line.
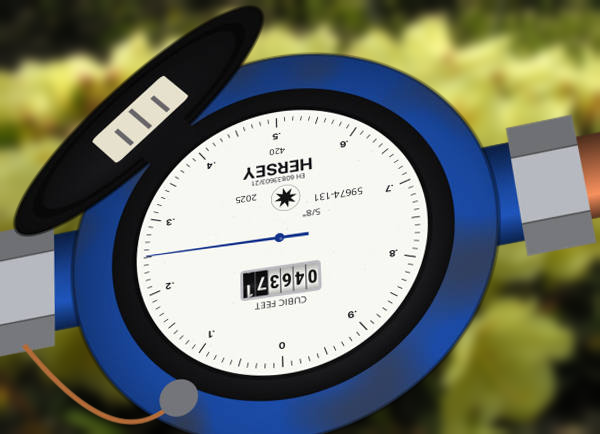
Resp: 46371.25 ft³
